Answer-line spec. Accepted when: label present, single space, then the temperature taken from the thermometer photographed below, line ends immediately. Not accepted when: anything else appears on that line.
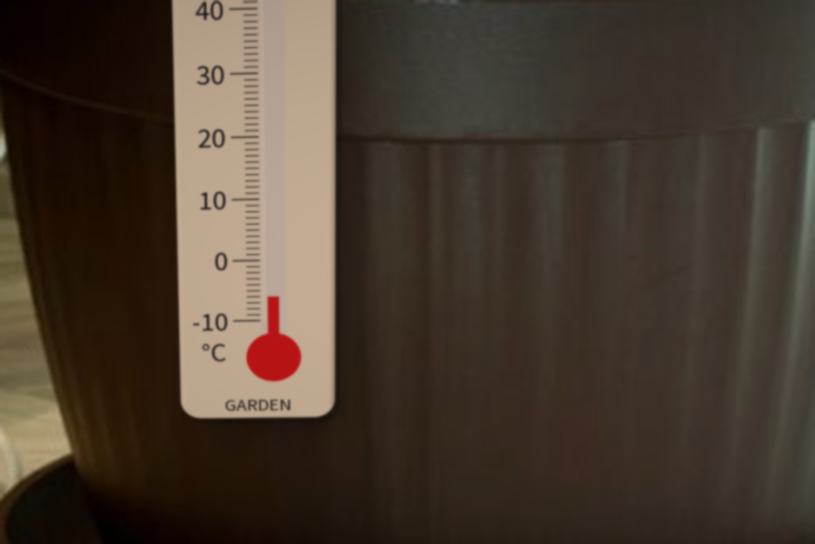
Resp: -6 °C
